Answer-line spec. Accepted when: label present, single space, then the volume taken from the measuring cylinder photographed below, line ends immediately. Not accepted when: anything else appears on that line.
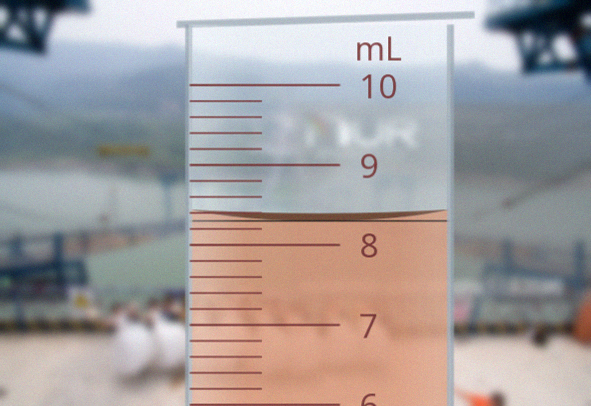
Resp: 8.3 mL
